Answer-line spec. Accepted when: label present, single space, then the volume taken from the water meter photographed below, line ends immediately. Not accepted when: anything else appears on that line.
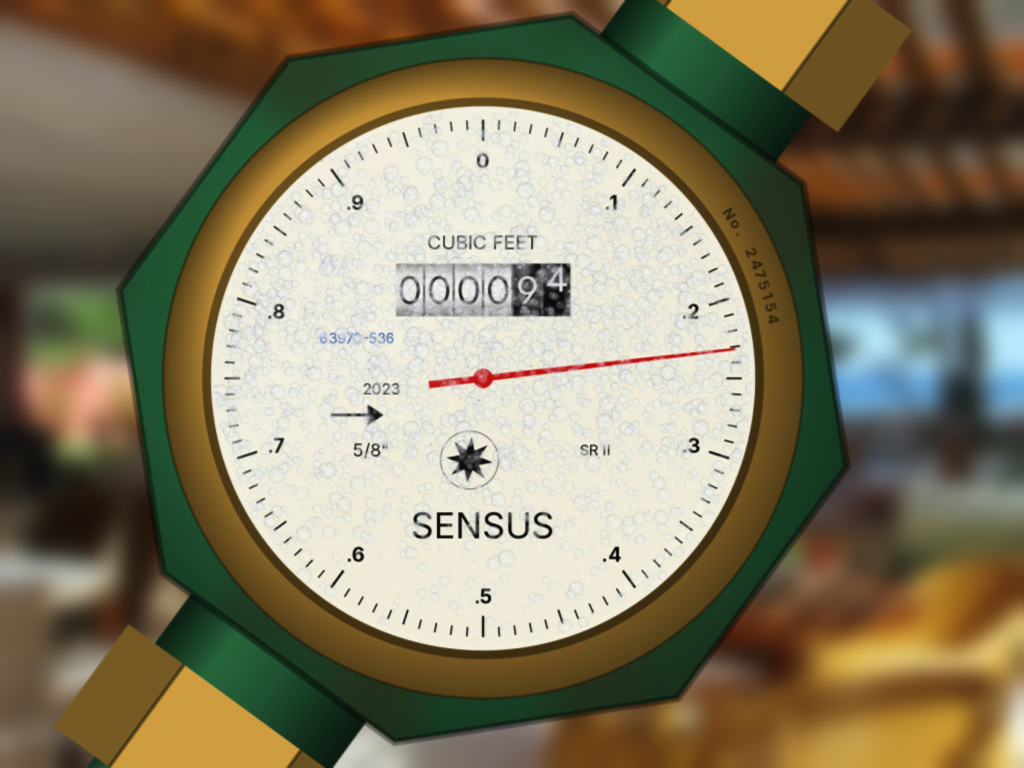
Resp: 94.23 ft³
